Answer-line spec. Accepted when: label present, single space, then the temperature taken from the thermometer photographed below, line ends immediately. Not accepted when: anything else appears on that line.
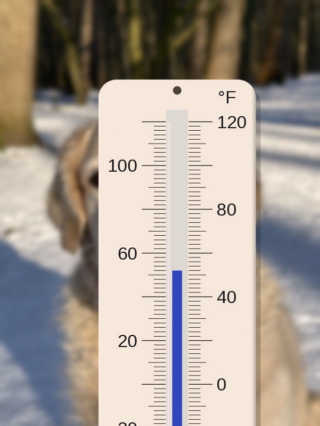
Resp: 52 °F
